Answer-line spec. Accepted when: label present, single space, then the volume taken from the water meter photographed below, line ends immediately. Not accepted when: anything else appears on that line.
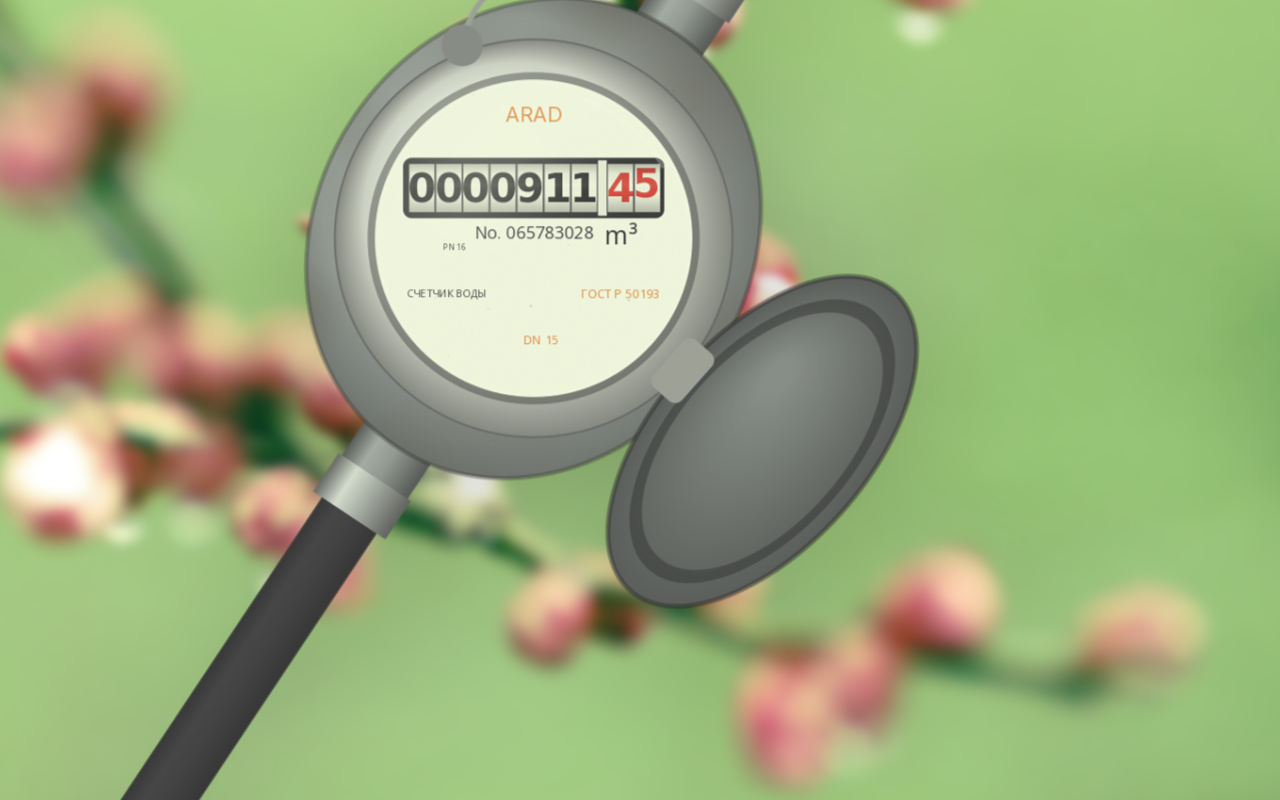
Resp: 911.45 m³
